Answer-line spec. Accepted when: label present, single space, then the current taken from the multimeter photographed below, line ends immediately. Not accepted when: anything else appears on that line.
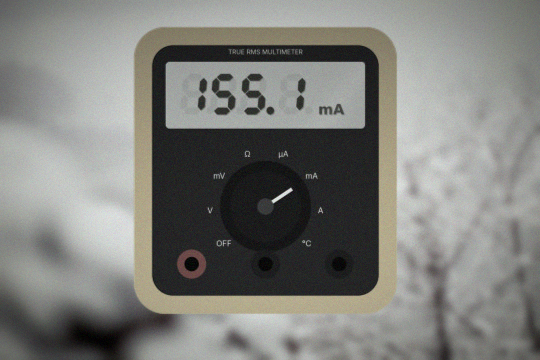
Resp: 155.1 mA
